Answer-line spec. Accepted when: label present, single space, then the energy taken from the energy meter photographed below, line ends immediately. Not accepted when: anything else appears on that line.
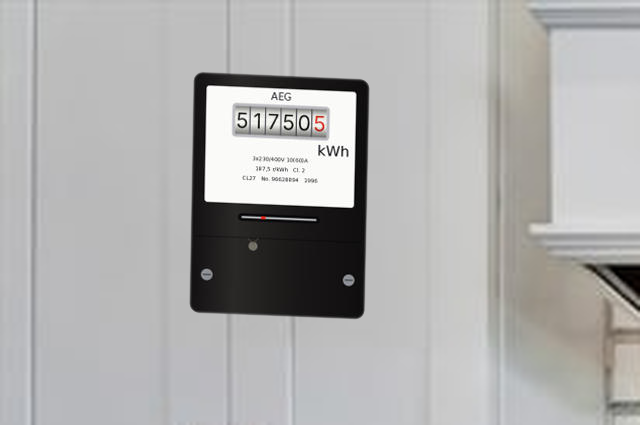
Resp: 51750.5 kWh
